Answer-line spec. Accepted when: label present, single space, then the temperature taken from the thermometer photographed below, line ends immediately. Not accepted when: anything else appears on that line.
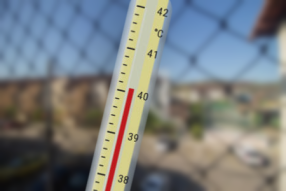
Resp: 40.1 °C
